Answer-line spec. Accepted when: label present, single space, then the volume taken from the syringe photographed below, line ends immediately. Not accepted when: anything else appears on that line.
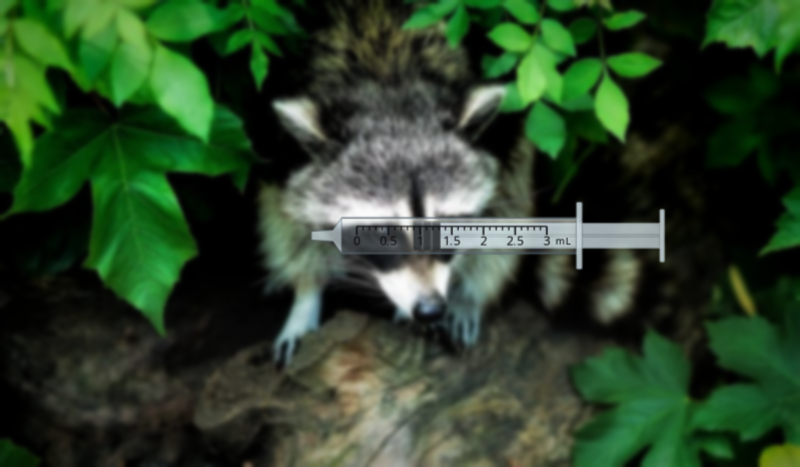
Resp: 0.9 mL
